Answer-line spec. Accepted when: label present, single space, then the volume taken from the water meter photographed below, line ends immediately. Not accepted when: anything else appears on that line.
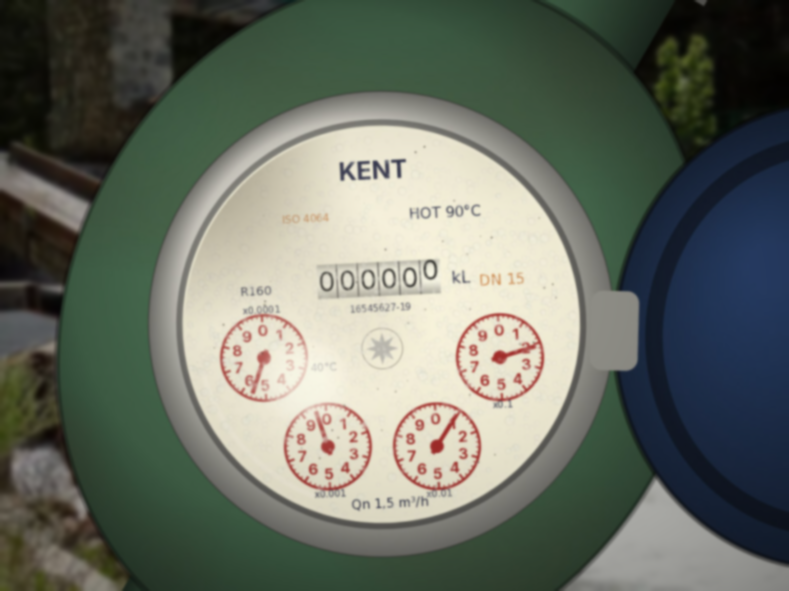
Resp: 0.2095 kL
